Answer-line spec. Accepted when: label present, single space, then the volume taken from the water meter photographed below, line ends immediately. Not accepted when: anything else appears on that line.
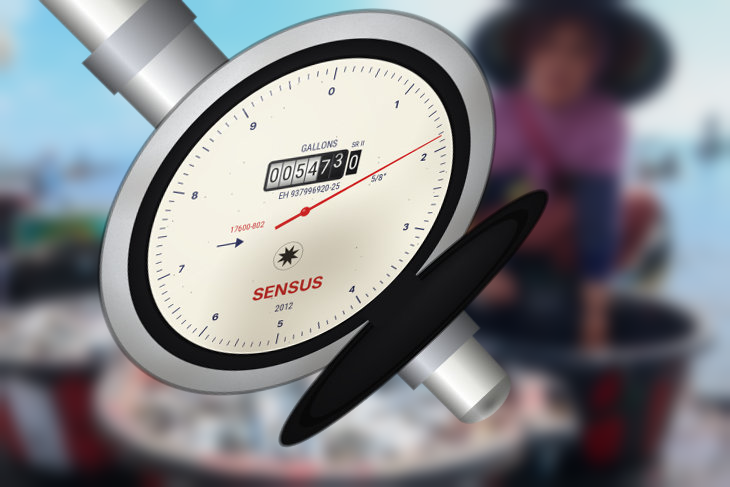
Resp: 54731.8 gal
